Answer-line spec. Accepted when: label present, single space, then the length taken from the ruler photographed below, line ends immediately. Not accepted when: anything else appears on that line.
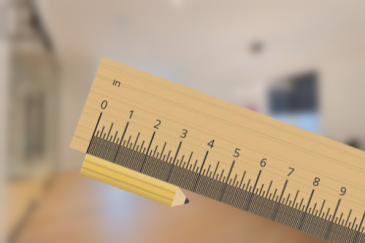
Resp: 4 in
